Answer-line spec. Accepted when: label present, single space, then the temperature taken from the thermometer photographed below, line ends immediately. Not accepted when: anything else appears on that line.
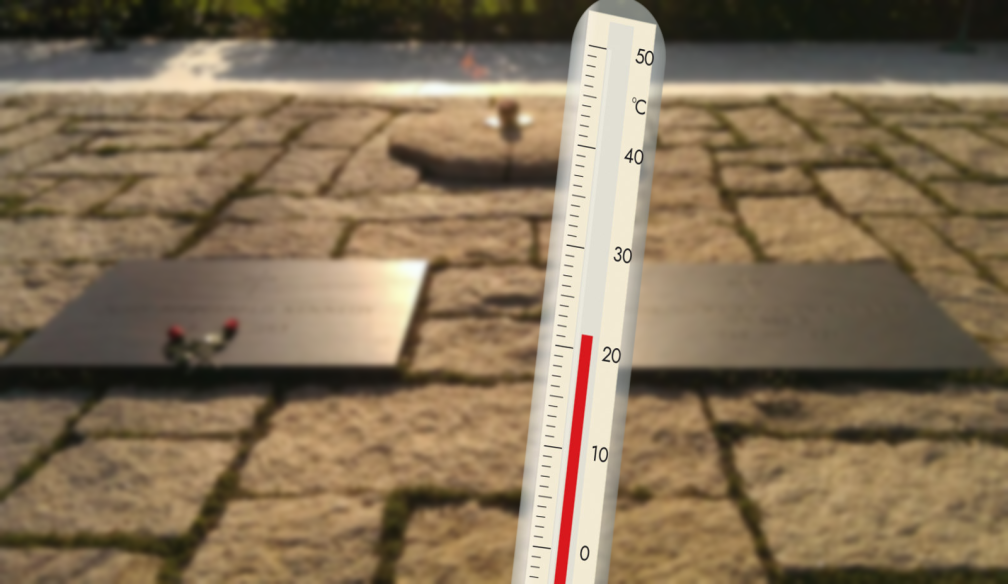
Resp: 21.5 °C
